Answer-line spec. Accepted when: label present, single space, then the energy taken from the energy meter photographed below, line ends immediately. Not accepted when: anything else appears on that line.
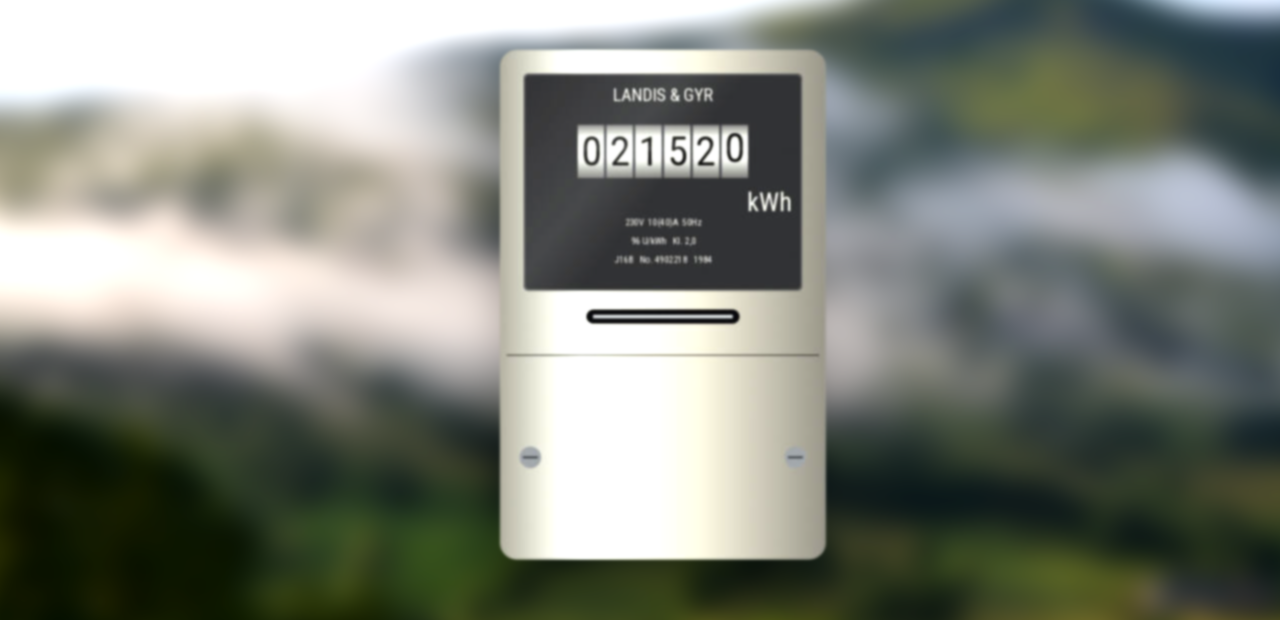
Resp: 21520 kWh
